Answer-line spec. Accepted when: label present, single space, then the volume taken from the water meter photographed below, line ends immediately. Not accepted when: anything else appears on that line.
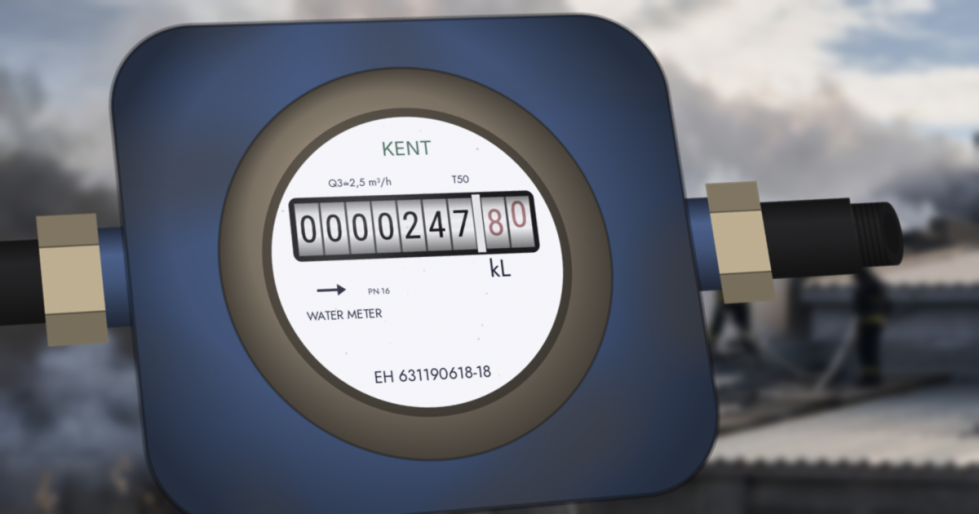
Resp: 247.80 kL
